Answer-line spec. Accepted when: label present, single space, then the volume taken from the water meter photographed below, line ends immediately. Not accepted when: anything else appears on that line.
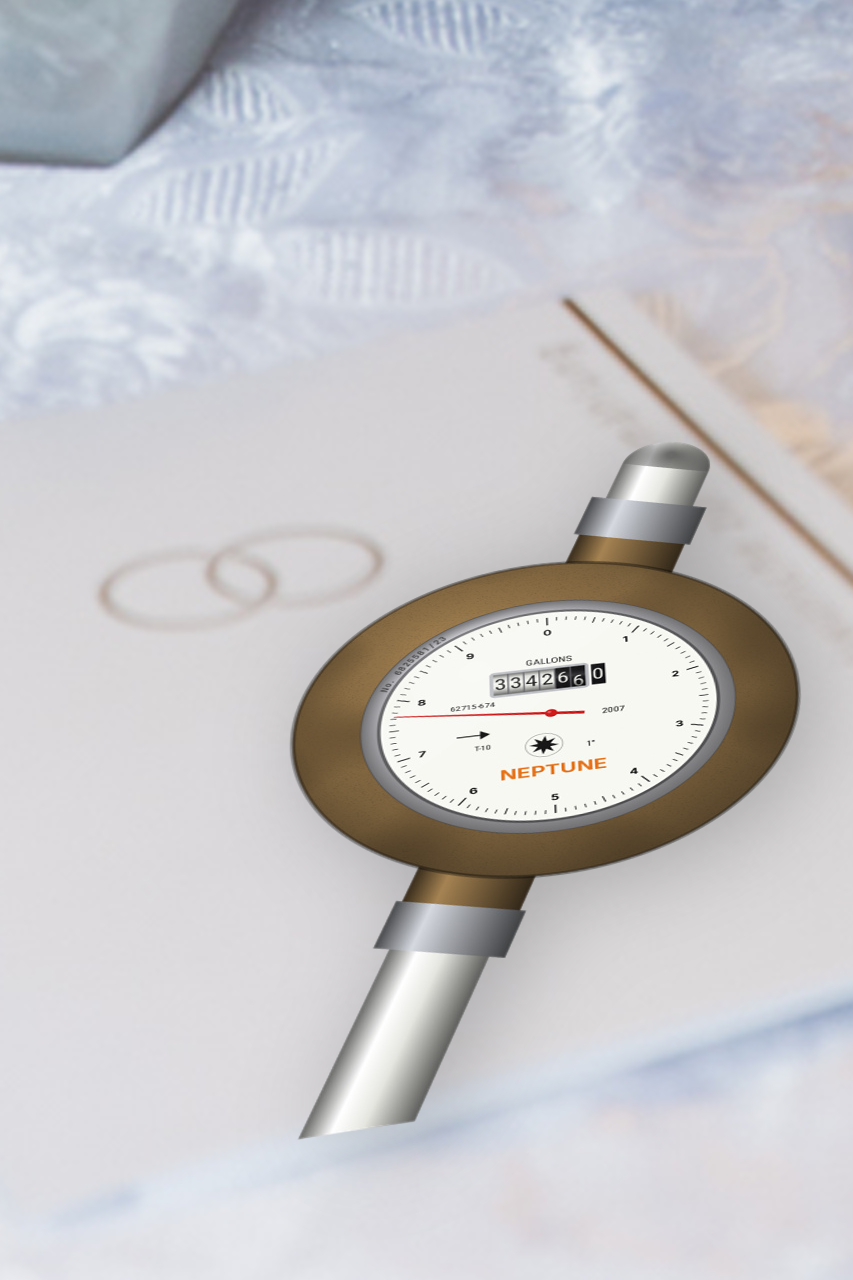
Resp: 3342657.7 gal
